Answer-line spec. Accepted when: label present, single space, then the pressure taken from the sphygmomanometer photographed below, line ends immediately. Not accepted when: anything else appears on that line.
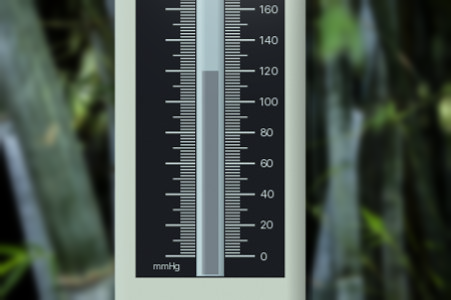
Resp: 120 mmHg
